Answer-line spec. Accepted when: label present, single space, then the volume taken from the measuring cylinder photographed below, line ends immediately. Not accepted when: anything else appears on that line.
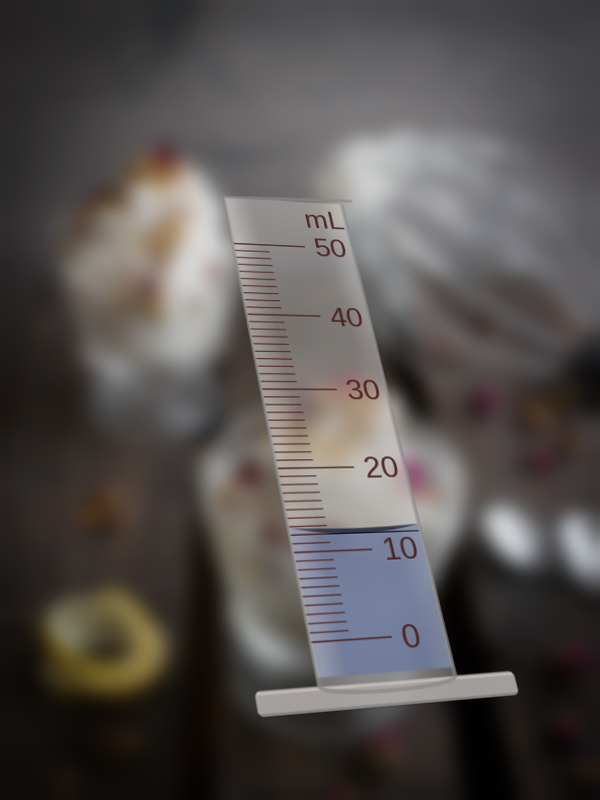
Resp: 12 mL
